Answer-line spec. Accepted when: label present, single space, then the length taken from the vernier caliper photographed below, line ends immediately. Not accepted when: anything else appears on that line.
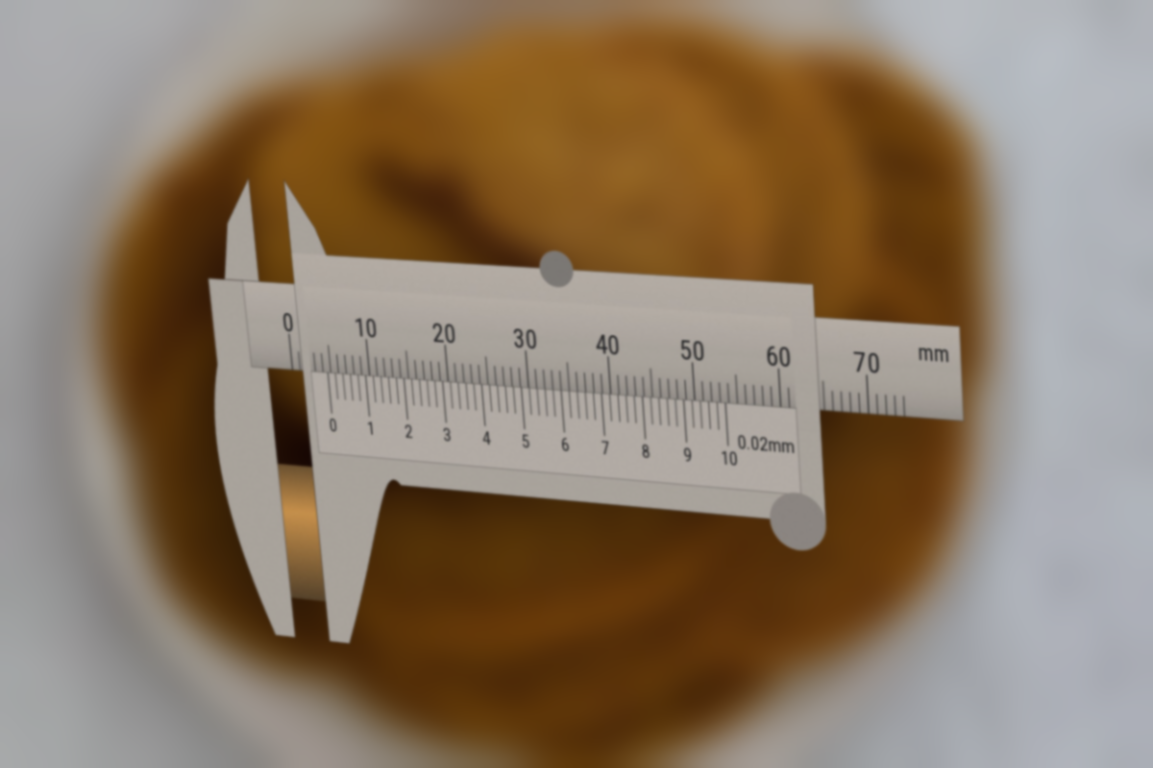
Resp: 4.6 mm
